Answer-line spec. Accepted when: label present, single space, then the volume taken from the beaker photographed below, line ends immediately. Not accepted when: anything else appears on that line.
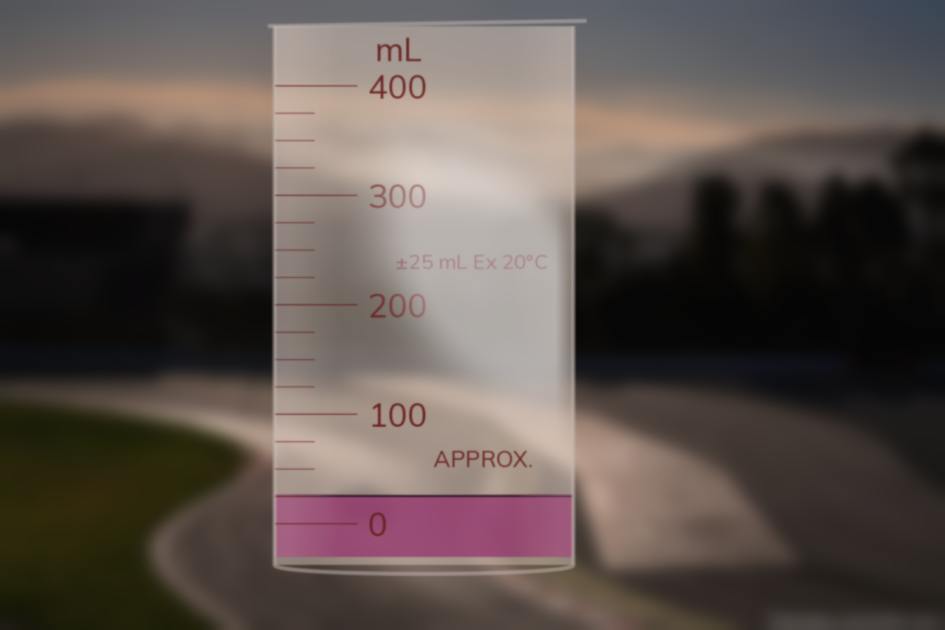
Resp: 25 mL
